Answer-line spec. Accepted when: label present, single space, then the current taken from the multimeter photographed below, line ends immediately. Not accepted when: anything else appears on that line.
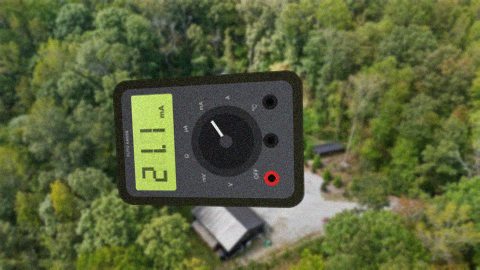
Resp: 21.1 mA
